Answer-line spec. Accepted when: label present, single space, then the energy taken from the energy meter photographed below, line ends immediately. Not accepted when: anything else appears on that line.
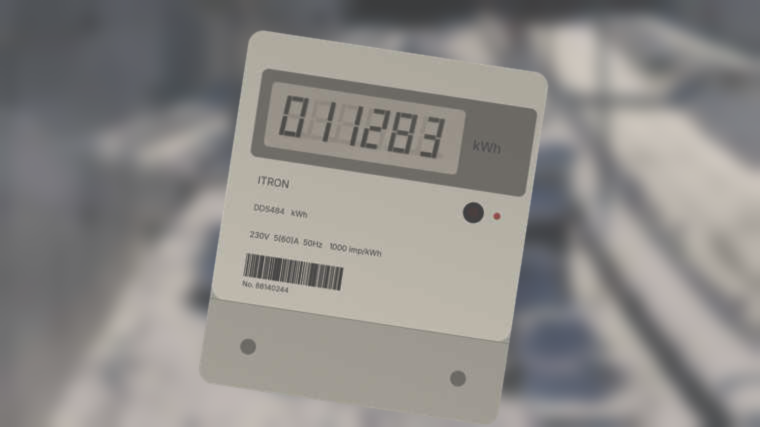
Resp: 11283 kWh
